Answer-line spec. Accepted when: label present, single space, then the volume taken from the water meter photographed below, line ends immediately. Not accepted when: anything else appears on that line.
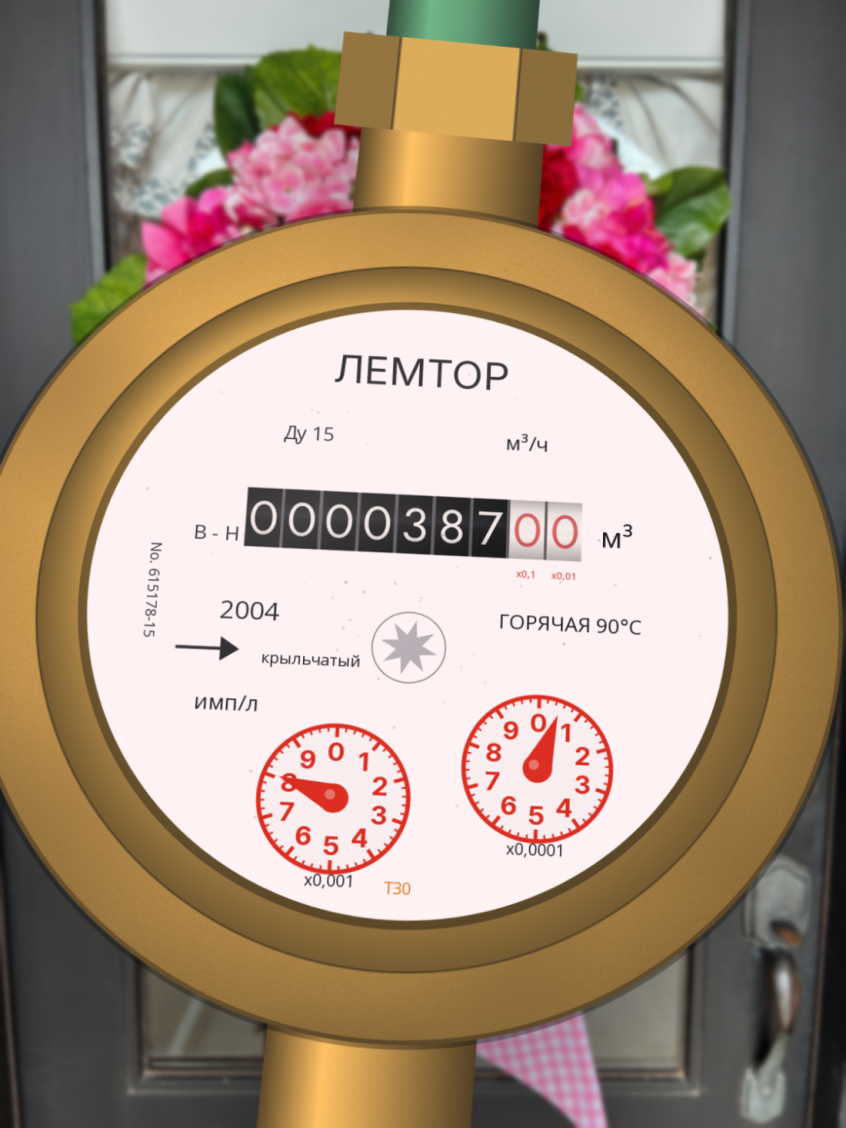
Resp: 387.0080 m³
